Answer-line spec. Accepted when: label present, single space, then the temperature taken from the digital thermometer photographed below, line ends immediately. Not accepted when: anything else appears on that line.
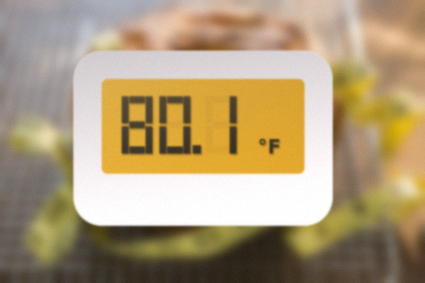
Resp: 80.1 °F
